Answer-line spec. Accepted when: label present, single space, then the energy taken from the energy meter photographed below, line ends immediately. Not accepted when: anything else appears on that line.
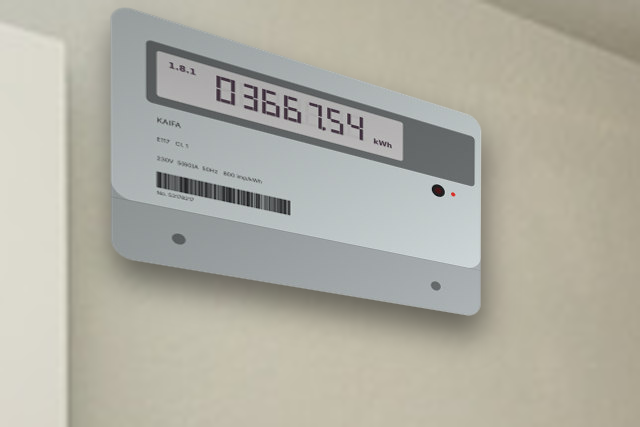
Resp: 3667.54 kWh
